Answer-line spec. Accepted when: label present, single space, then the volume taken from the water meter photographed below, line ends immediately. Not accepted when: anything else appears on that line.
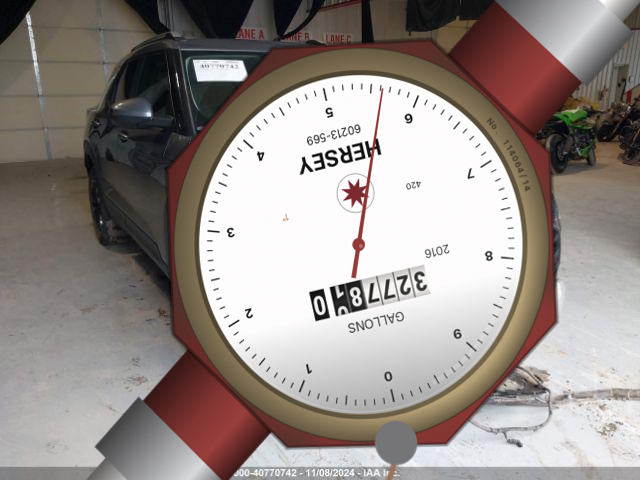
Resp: 3277805.6 gal
